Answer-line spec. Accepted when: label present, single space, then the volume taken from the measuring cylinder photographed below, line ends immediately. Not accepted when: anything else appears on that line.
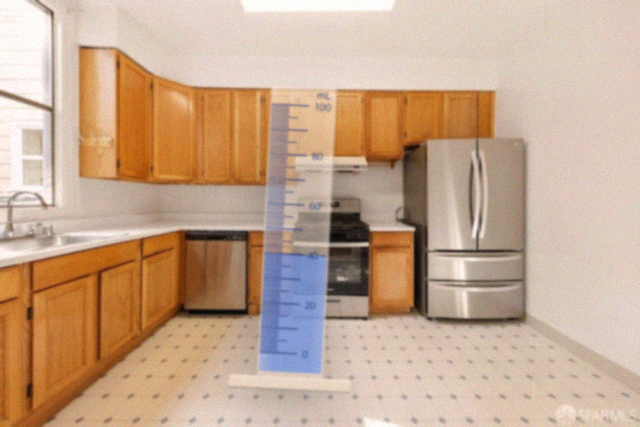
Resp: 40 mL
